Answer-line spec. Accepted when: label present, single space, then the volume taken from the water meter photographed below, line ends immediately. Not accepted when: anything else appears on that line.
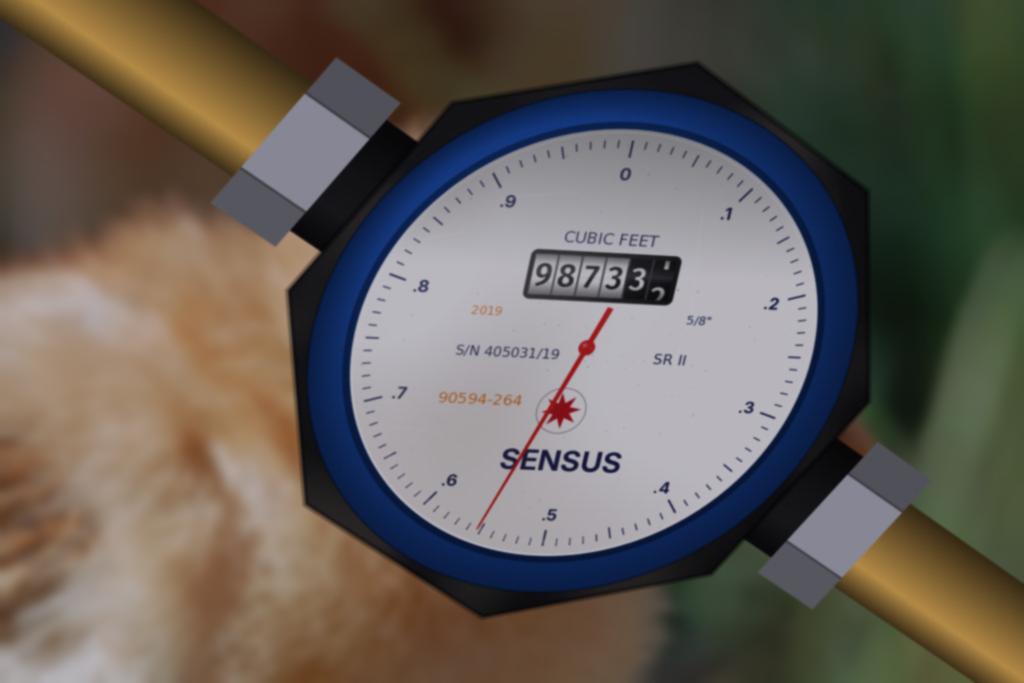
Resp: 987331.55 ft³
